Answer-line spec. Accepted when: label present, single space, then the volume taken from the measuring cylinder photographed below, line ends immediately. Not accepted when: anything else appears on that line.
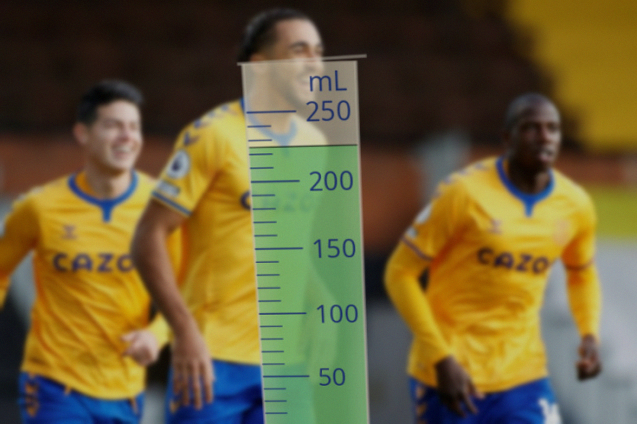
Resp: 225 mL
